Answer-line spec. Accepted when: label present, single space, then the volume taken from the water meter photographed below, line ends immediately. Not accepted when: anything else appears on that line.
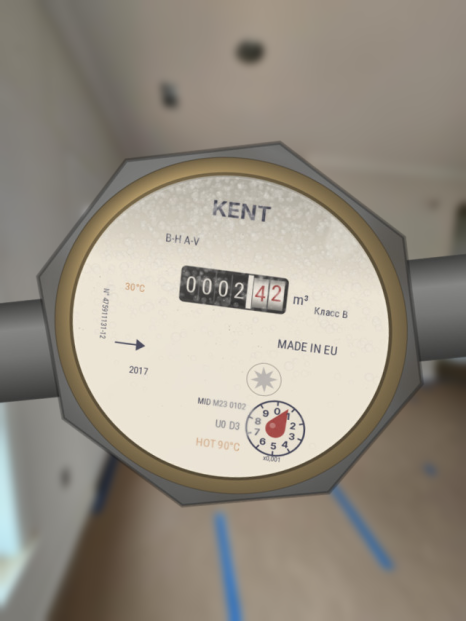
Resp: 2.420 m³
